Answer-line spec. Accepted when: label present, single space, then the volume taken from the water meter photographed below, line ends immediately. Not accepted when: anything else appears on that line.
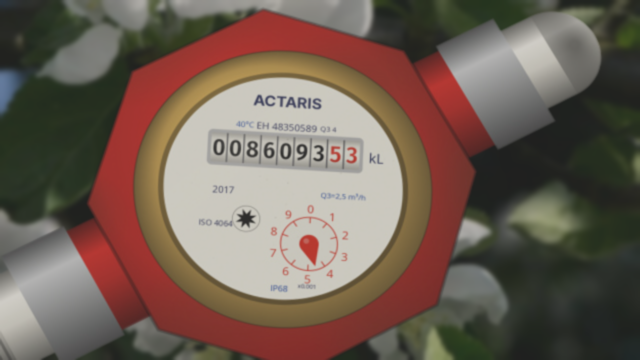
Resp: 86093.534 kL
